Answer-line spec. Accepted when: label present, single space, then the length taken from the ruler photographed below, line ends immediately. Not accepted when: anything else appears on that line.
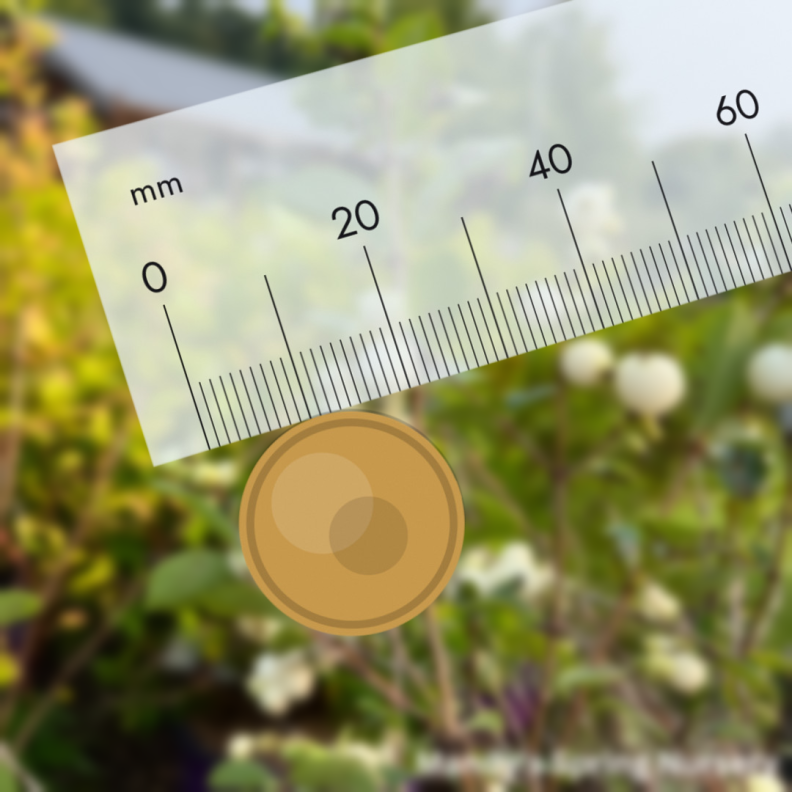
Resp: 21.5 mm
